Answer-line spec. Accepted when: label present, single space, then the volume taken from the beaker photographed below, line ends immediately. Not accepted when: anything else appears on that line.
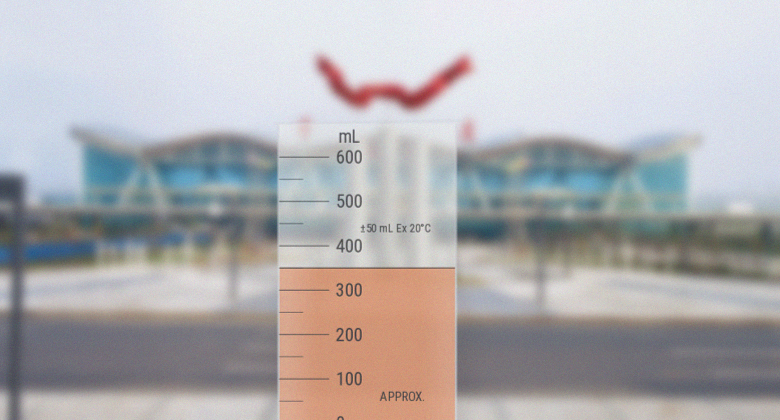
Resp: 350 mL
